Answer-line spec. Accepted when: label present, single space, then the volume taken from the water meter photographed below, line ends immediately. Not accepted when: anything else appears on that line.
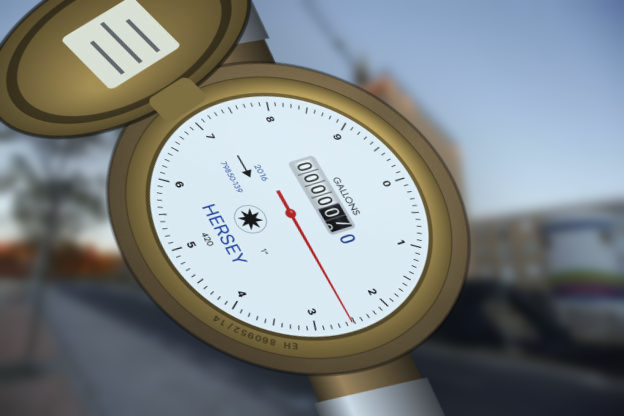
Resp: 72.5 gal
